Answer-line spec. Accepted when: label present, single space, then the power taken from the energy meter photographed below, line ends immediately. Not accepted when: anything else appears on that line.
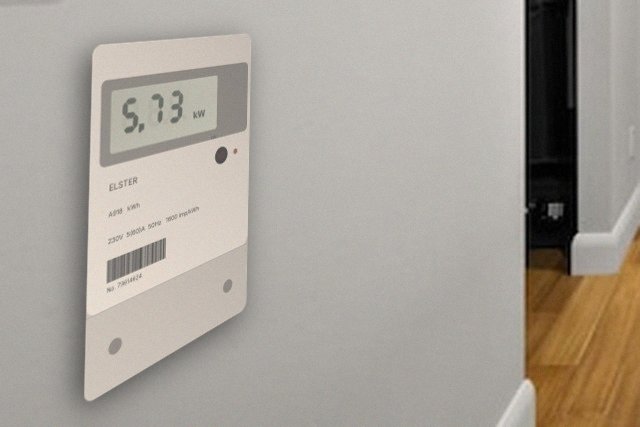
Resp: 5.73 kW
